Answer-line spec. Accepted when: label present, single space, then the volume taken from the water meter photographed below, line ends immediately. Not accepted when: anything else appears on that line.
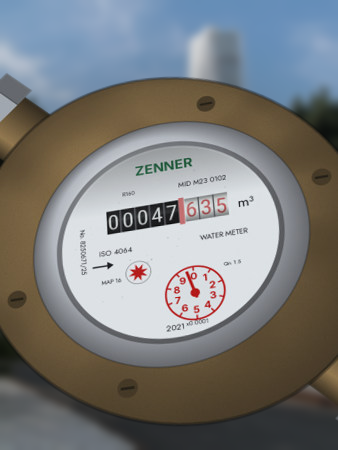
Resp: 47.6349 m³
